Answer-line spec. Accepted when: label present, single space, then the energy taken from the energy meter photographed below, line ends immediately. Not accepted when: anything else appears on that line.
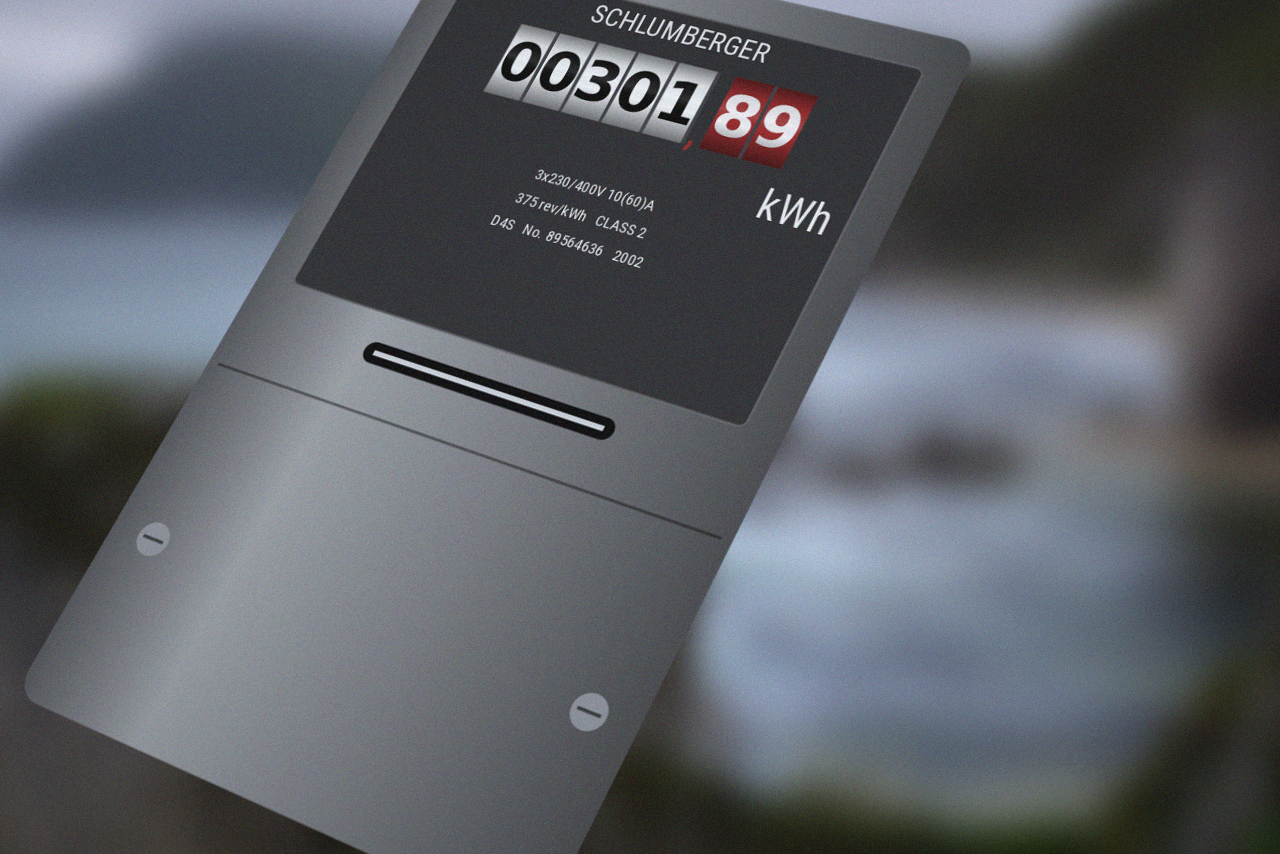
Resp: 301.89 kWh
